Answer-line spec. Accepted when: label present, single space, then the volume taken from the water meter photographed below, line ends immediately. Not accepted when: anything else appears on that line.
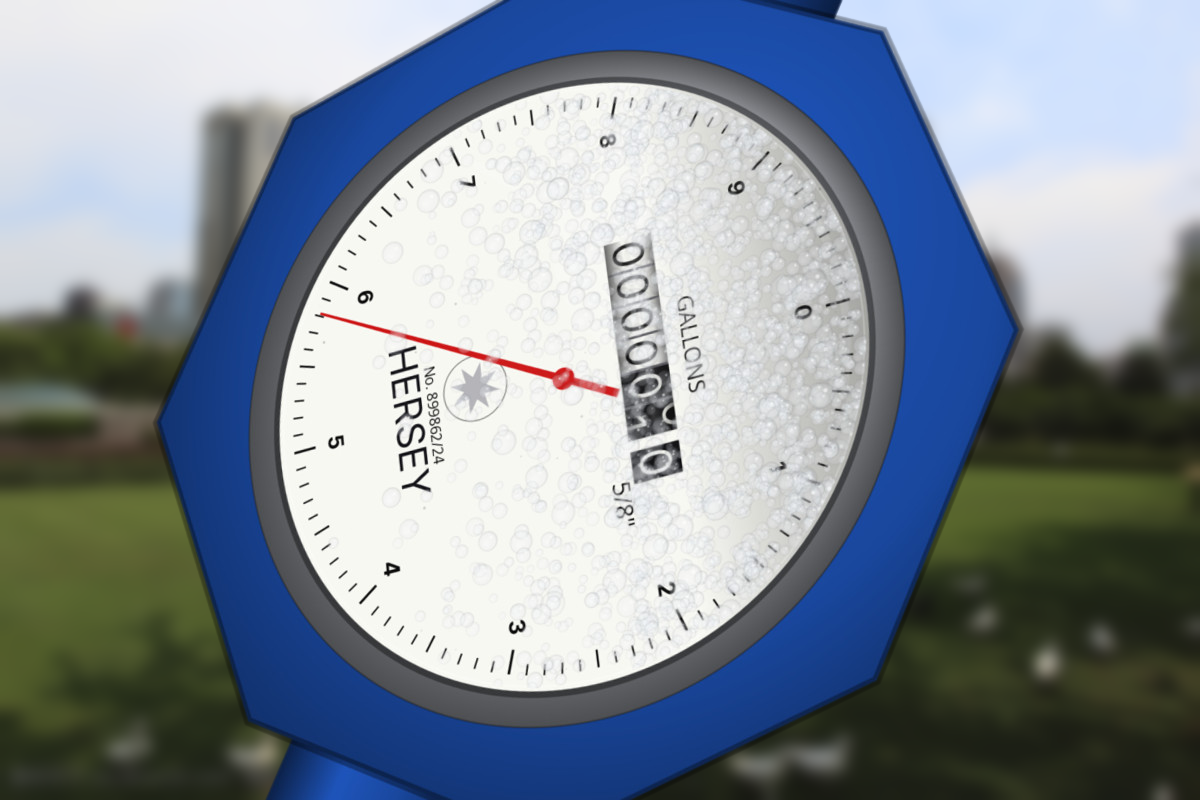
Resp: 5.8 gal
